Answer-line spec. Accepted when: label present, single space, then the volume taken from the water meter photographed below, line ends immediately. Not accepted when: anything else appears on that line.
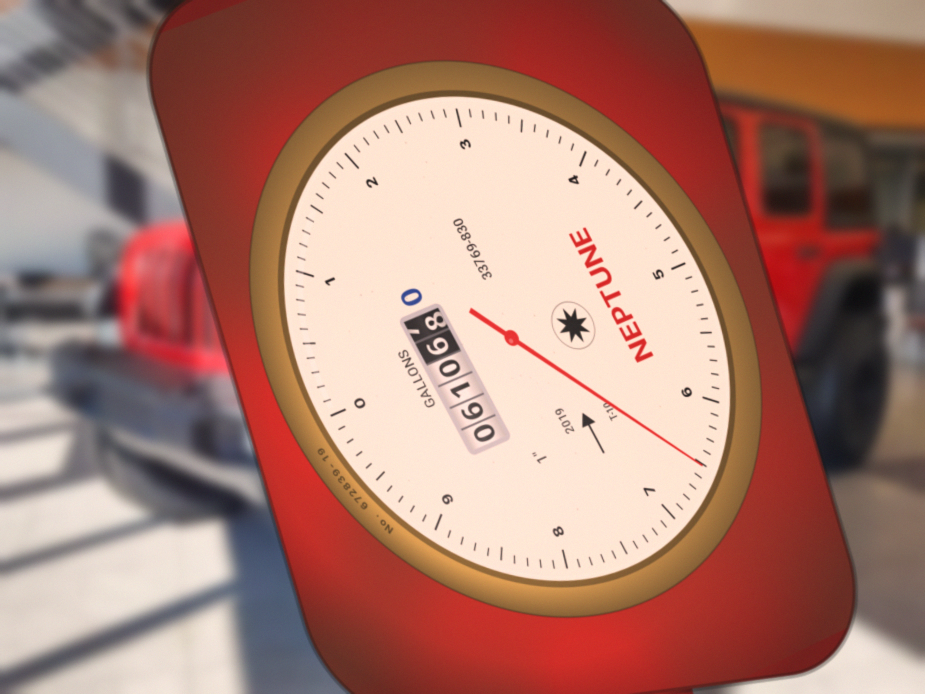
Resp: 610676.5 gal
